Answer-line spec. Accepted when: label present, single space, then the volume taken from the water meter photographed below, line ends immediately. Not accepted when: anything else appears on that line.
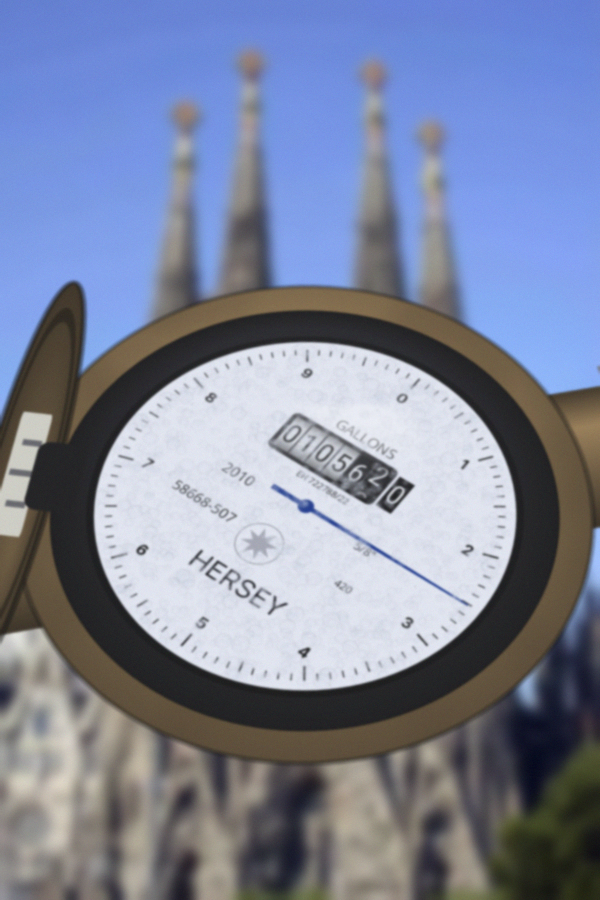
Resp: 105622.5 gal
